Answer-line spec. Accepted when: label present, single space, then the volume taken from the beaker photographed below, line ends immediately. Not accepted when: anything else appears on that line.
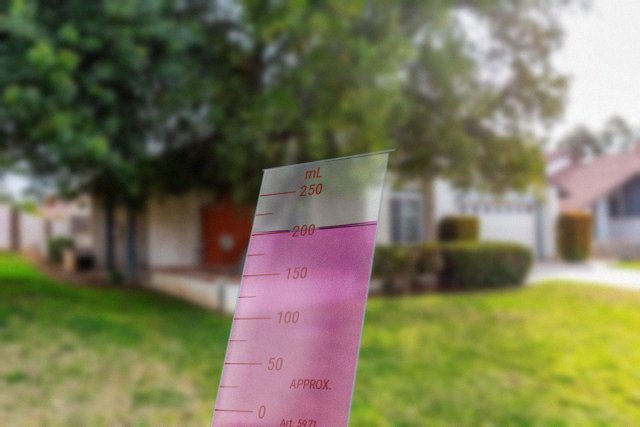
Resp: 200 mL
